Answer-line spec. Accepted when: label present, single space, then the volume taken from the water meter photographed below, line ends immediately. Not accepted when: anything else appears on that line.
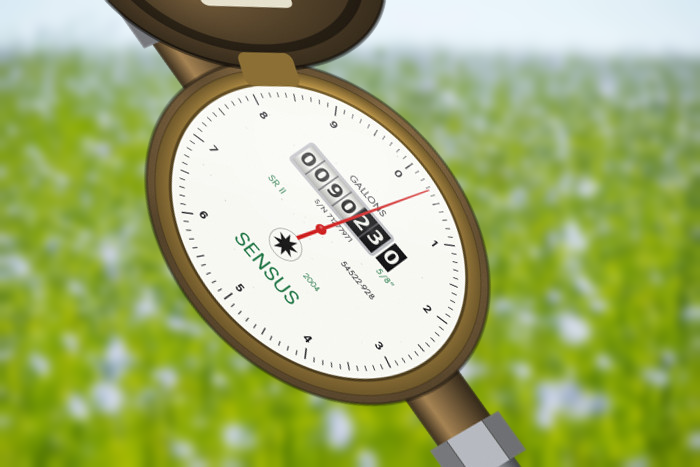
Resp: 90230.3 gal
